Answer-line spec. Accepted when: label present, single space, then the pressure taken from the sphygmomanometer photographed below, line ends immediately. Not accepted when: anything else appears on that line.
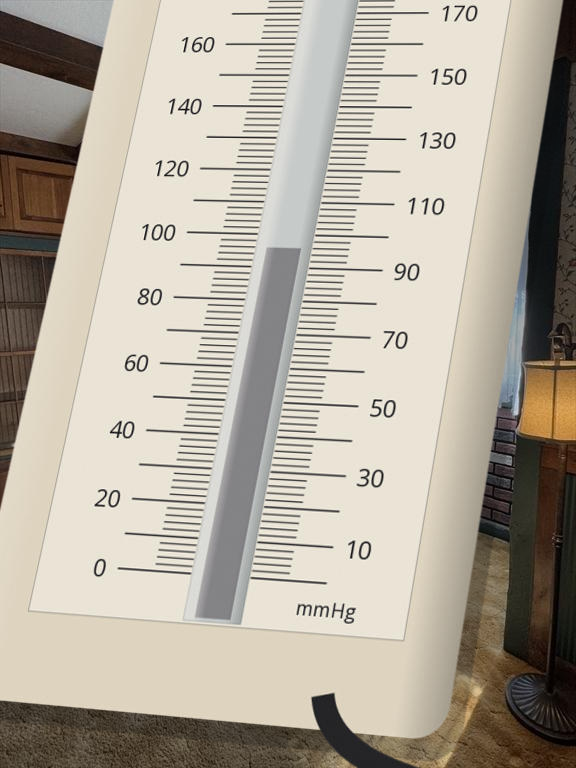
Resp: 96 mmHg
